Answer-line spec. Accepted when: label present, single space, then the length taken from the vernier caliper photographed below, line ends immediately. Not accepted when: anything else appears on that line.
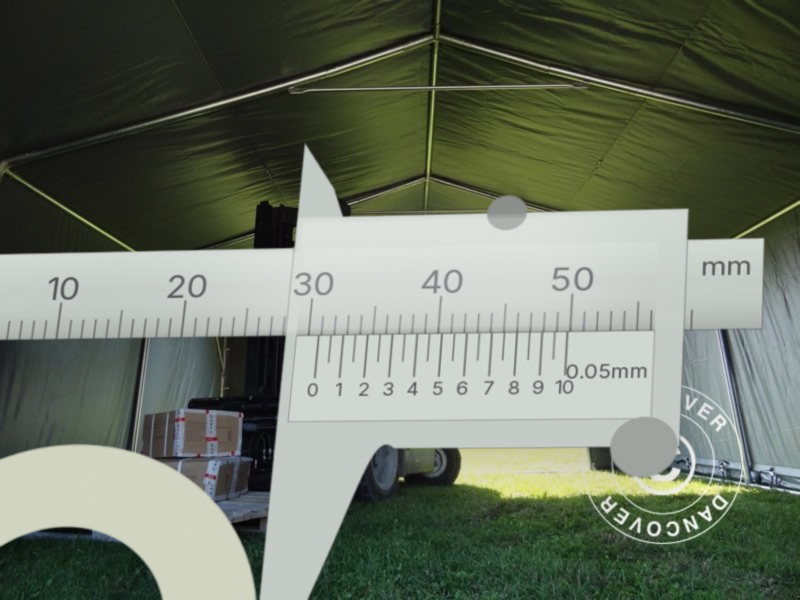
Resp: 30.8 mm
